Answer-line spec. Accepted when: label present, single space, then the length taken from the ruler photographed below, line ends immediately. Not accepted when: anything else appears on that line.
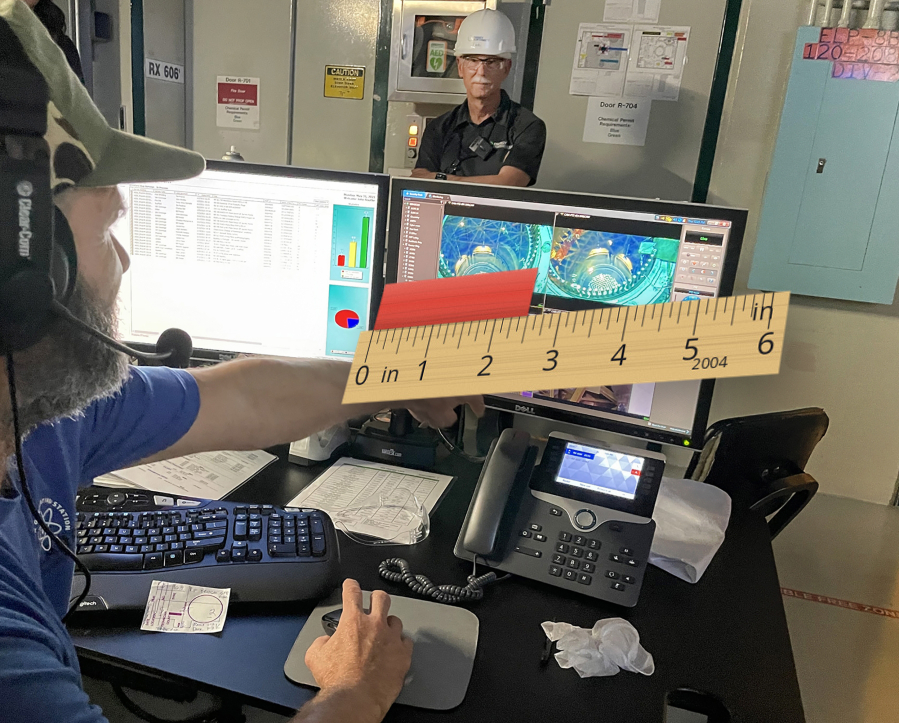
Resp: 2.5 in
